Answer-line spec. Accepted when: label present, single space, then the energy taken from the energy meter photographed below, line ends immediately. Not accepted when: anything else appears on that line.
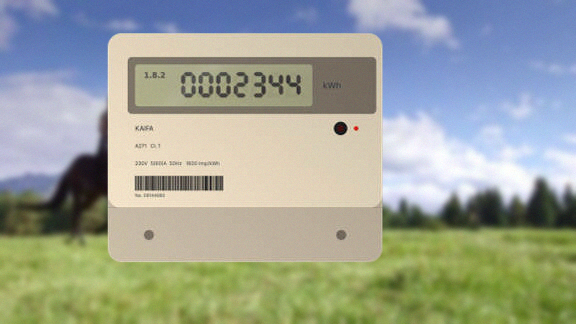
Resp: 2344 kWh
